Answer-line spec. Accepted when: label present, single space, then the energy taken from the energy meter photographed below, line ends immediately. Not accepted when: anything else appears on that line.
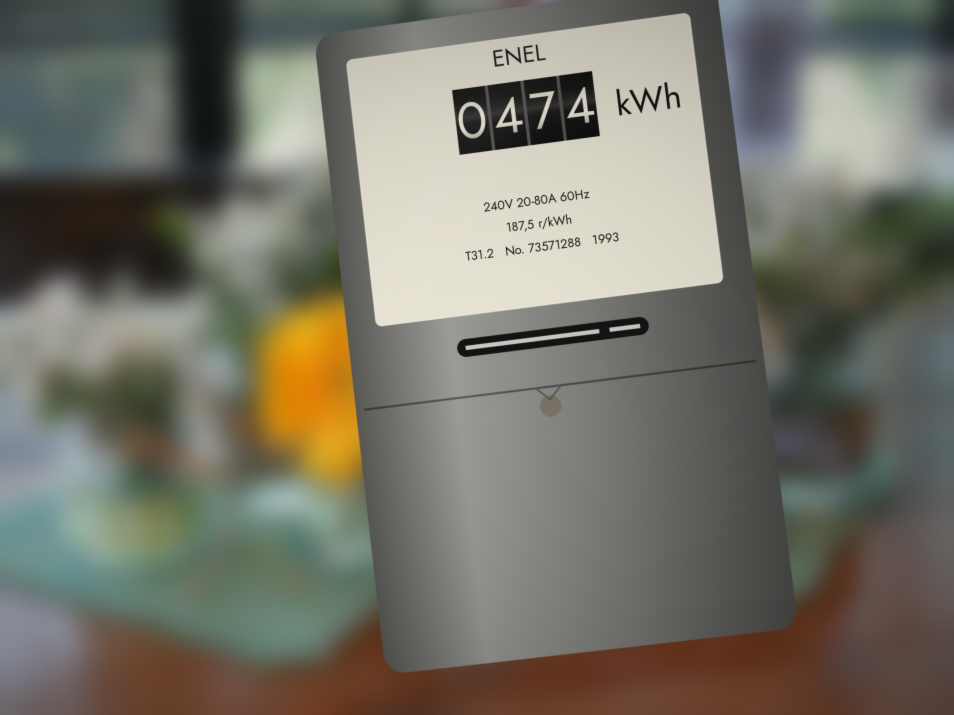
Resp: 474 kWh
